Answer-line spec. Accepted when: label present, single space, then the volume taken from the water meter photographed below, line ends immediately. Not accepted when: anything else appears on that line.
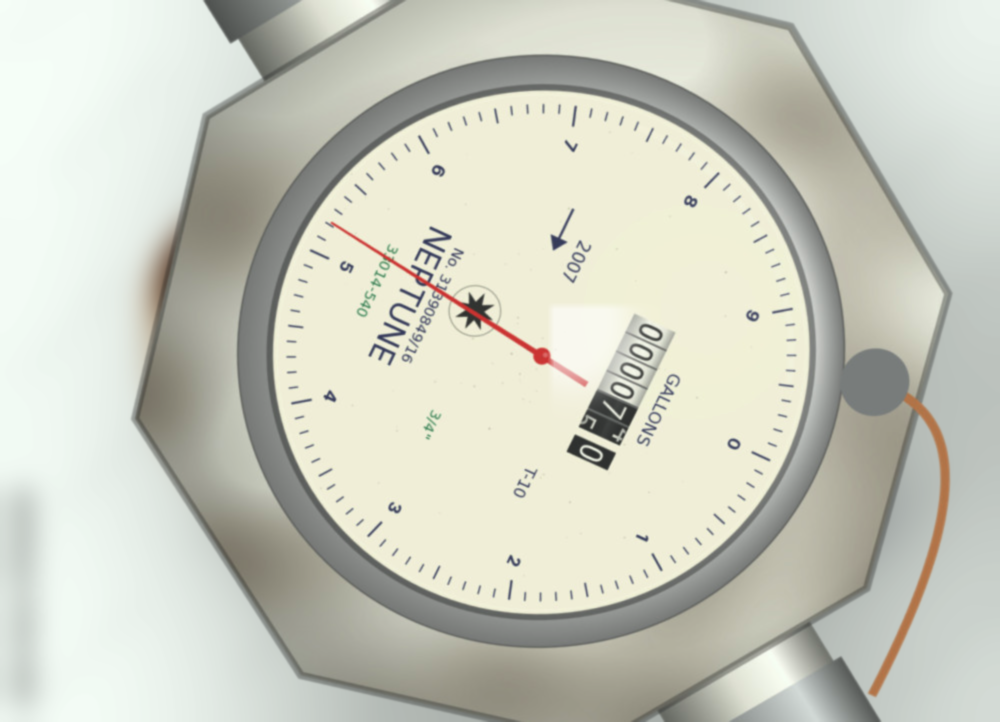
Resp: 745.2 gal
